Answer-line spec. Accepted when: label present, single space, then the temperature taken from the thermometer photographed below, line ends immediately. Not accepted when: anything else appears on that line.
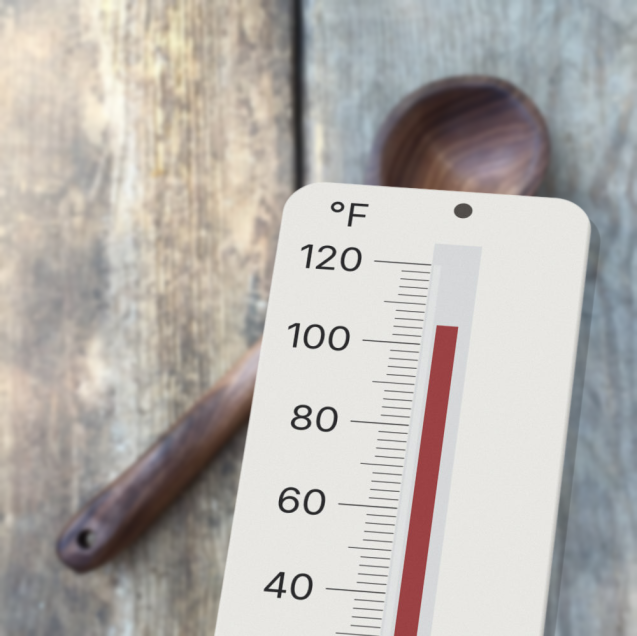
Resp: 105 °F
